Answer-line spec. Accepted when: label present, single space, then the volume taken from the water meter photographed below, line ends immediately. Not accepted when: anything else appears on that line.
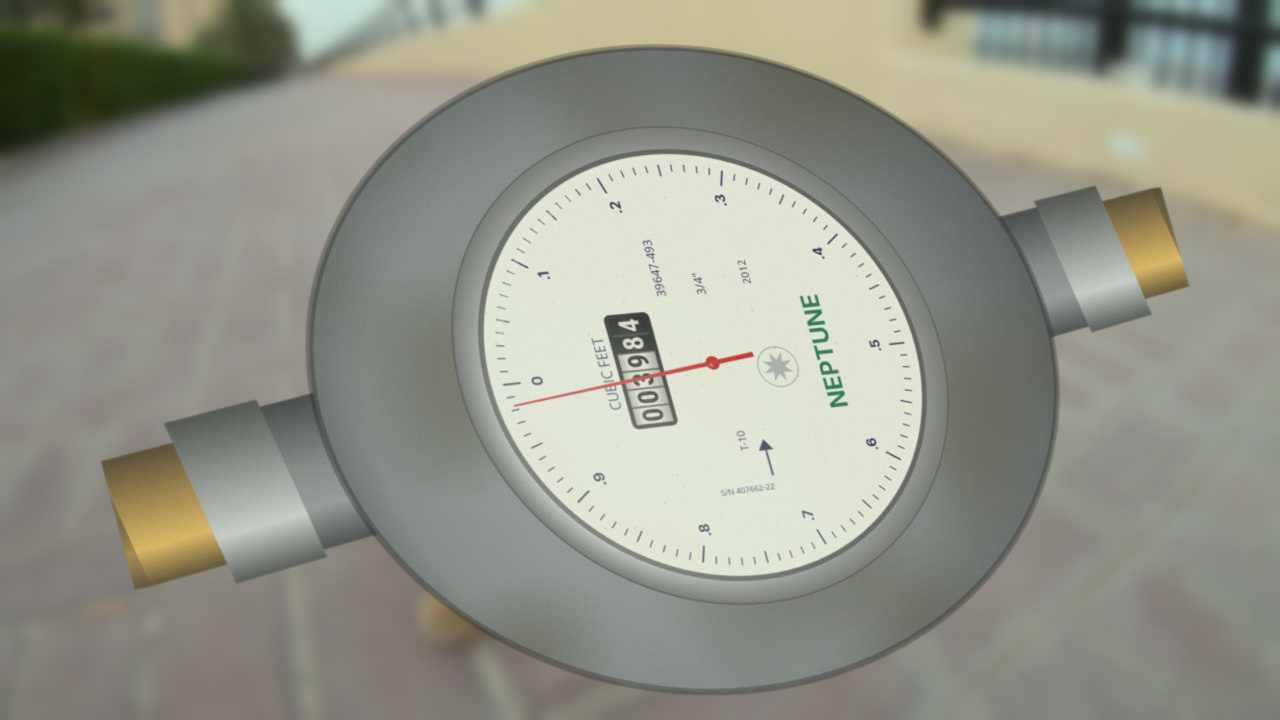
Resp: 3983.98 ft³
